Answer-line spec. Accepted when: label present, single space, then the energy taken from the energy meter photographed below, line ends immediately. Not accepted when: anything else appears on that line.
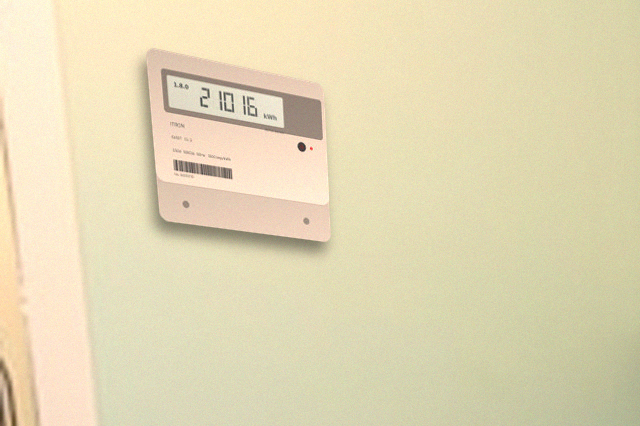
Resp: 21016 kWh
